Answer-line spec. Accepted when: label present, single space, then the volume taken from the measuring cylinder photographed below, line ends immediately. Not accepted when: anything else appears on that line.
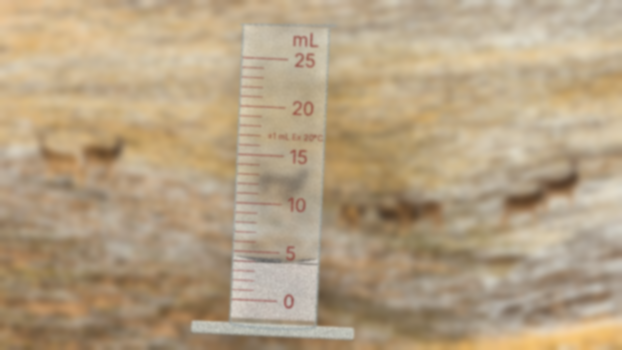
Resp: 4 mL
